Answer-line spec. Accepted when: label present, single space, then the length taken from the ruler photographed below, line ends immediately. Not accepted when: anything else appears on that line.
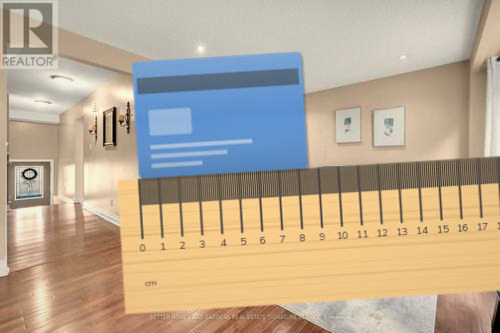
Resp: 8.5 cm
